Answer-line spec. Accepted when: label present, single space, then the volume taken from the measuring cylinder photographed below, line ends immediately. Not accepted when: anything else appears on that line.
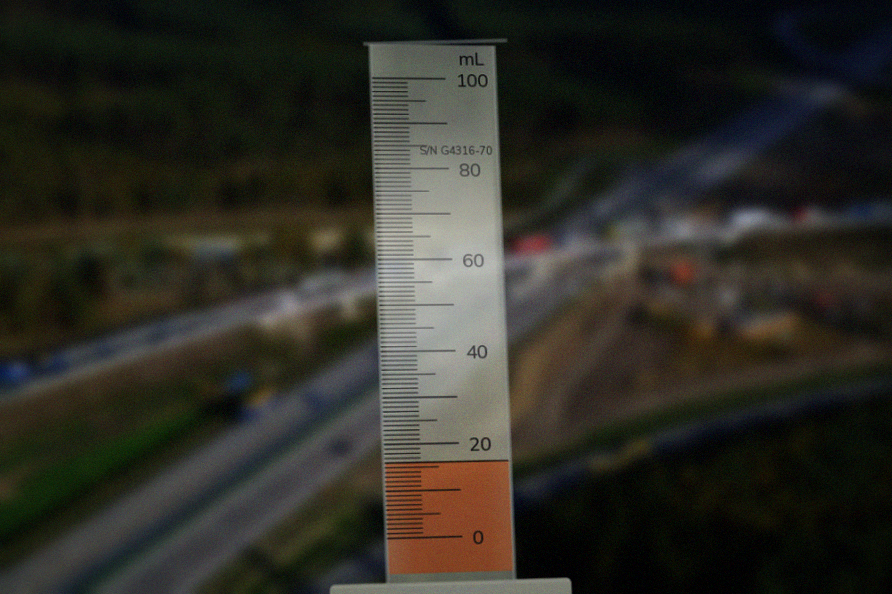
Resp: 16 mL
